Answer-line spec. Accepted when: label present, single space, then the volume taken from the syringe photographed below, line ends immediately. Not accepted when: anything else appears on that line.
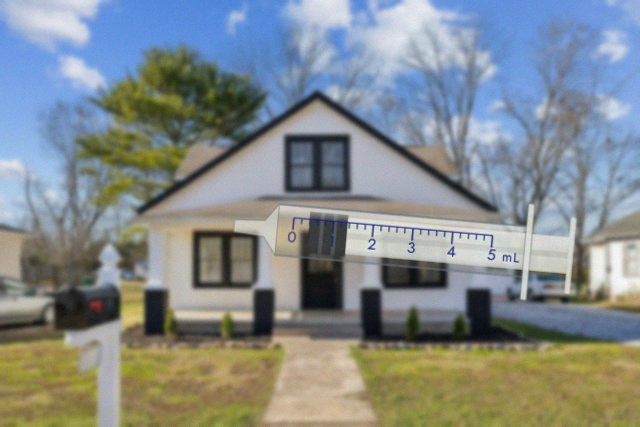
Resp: 0.4 mL
